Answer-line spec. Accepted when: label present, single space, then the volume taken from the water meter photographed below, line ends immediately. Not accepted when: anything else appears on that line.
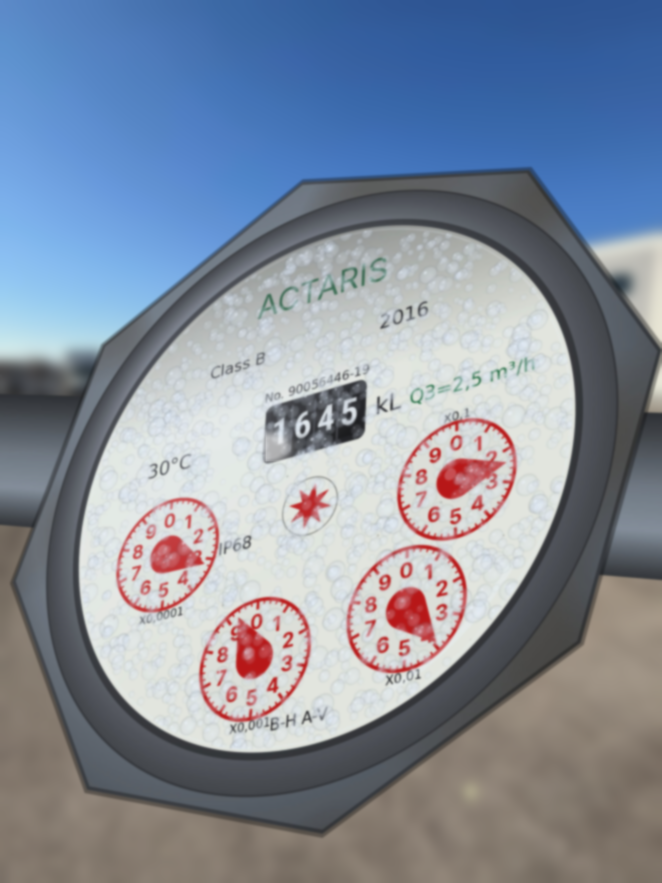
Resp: 1645.2393 kL
